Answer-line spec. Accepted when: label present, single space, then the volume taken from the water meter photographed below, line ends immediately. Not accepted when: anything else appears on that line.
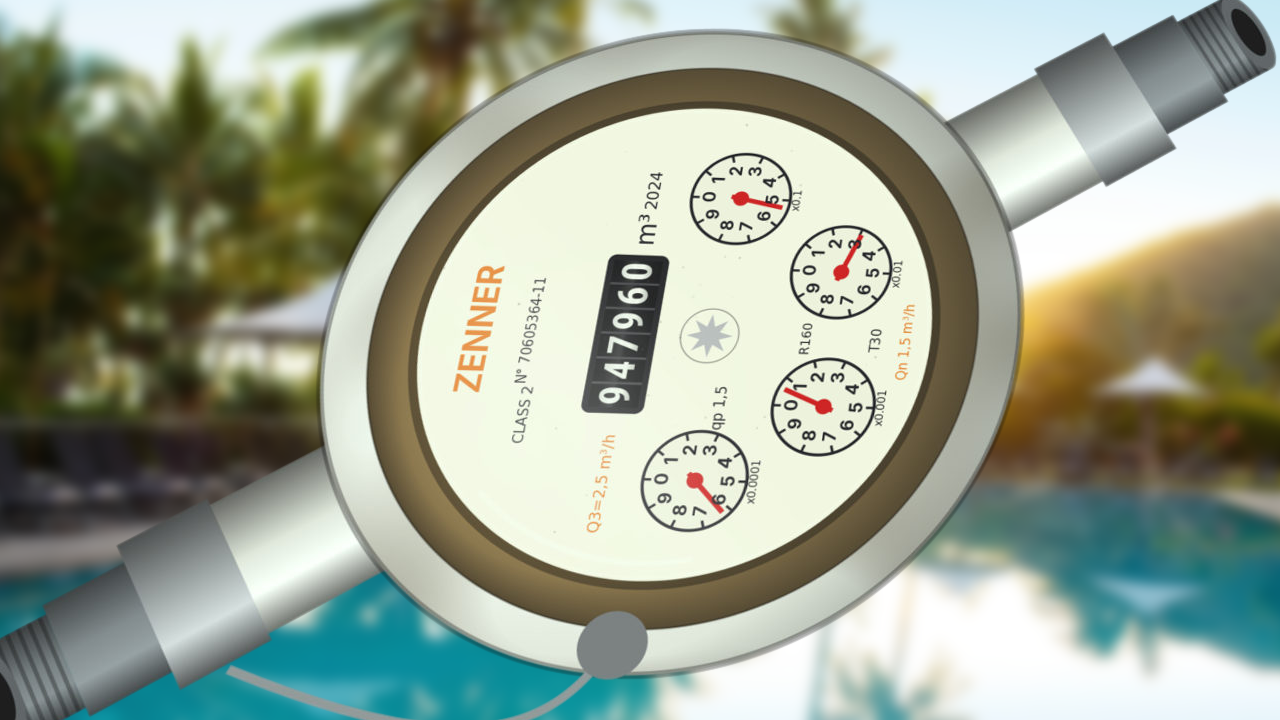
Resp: 947960.5306 m³
